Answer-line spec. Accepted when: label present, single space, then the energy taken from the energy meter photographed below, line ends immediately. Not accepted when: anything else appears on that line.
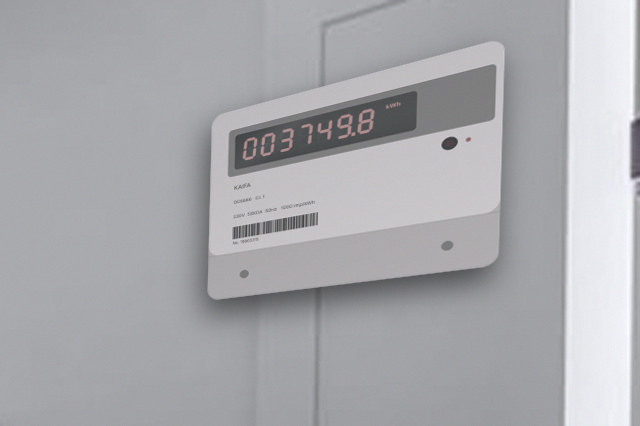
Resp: 3749.8 kWh
